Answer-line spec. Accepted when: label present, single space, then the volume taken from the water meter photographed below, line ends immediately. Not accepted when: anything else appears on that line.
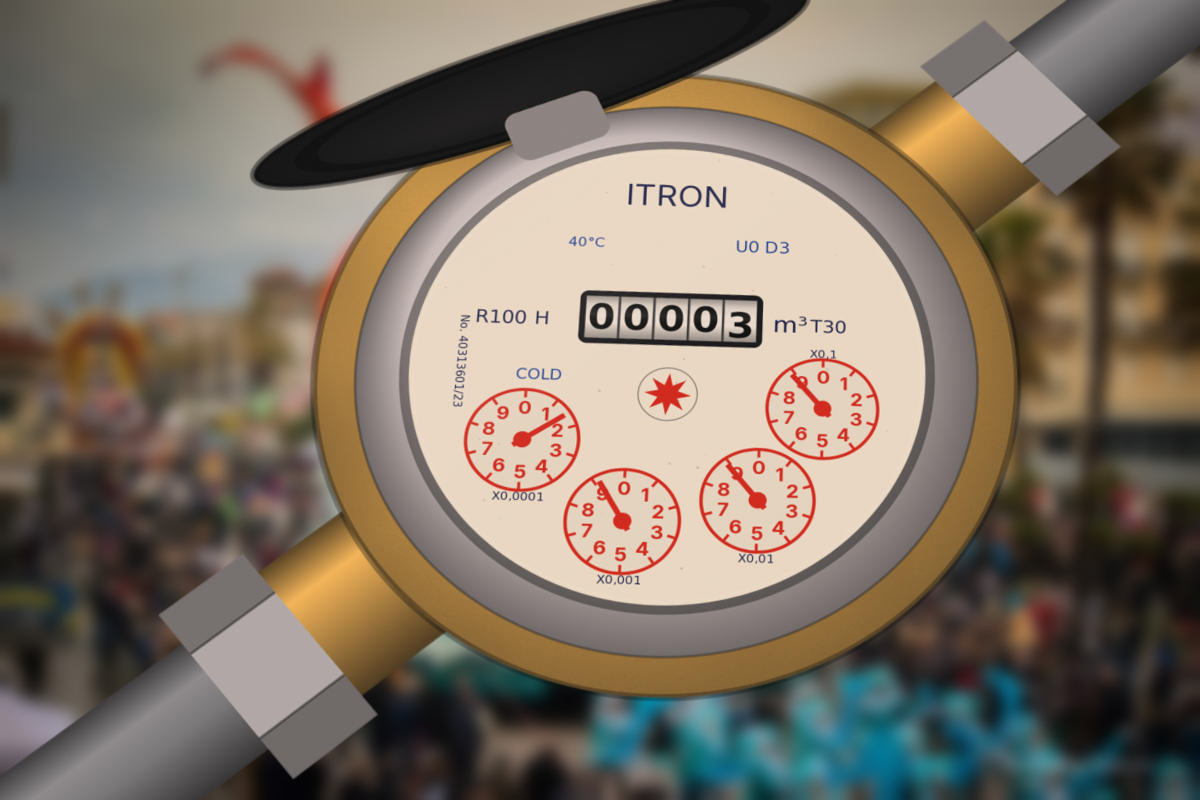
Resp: 2.8891 m³
